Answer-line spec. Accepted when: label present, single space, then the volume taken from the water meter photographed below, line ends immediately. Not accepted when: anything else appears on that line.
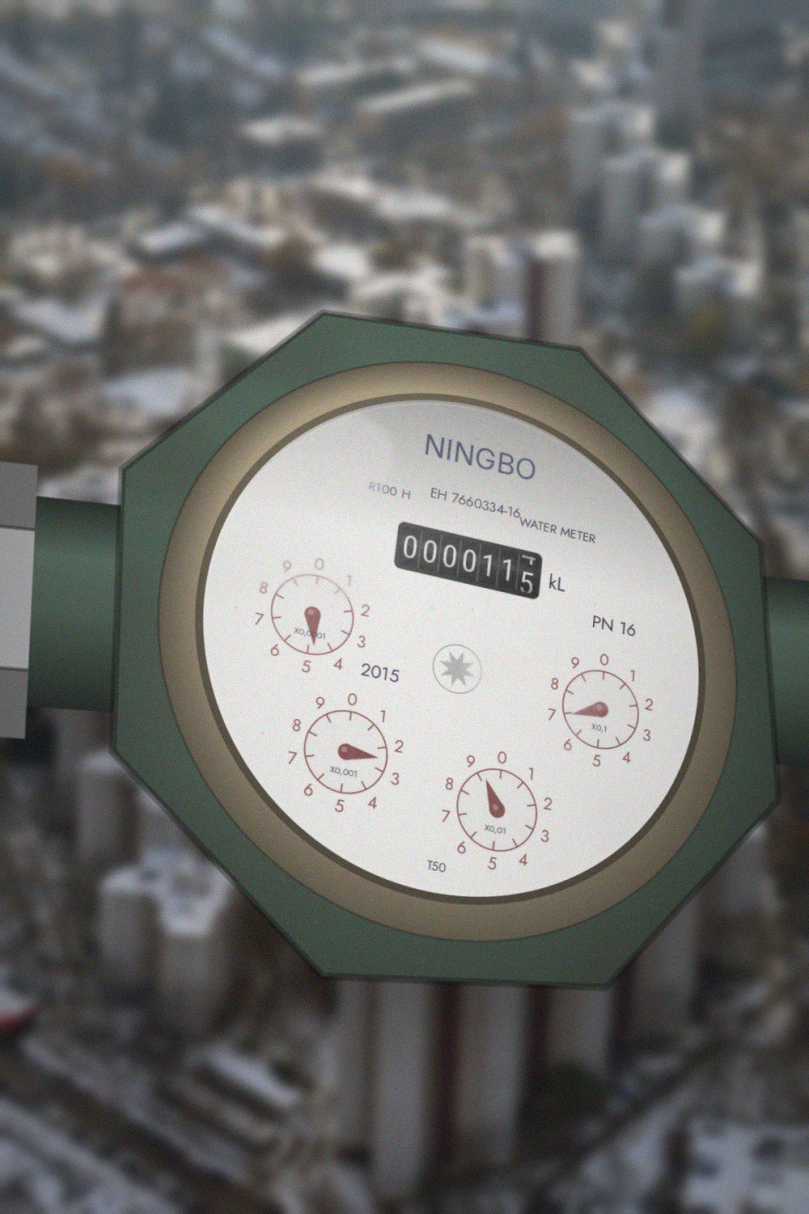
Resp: 114.6924 kL
